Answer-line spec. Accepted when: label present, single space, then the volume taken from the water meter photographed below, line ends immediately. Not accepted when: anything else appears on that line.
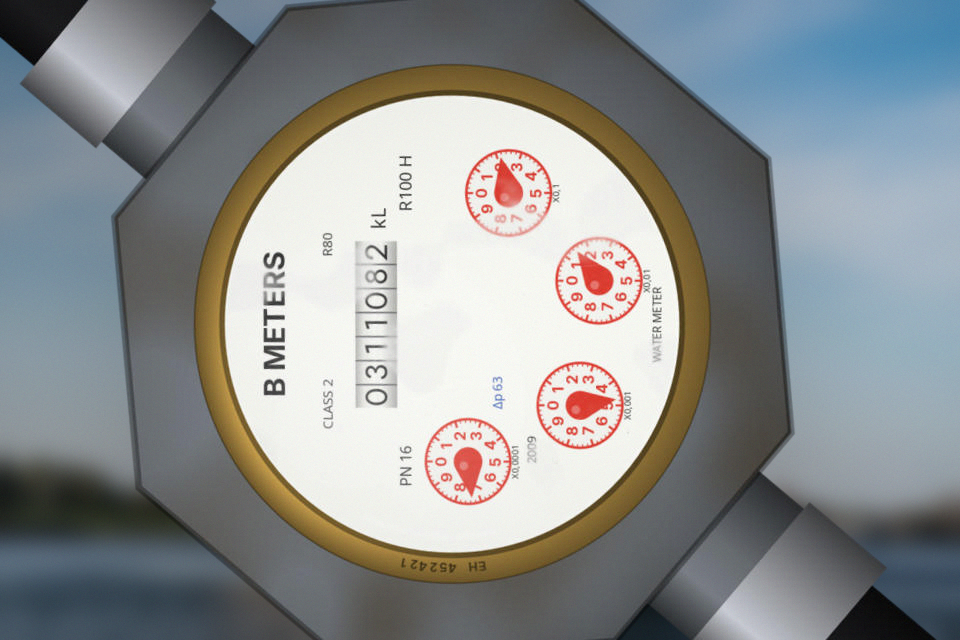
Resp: 311082.2147 kL
